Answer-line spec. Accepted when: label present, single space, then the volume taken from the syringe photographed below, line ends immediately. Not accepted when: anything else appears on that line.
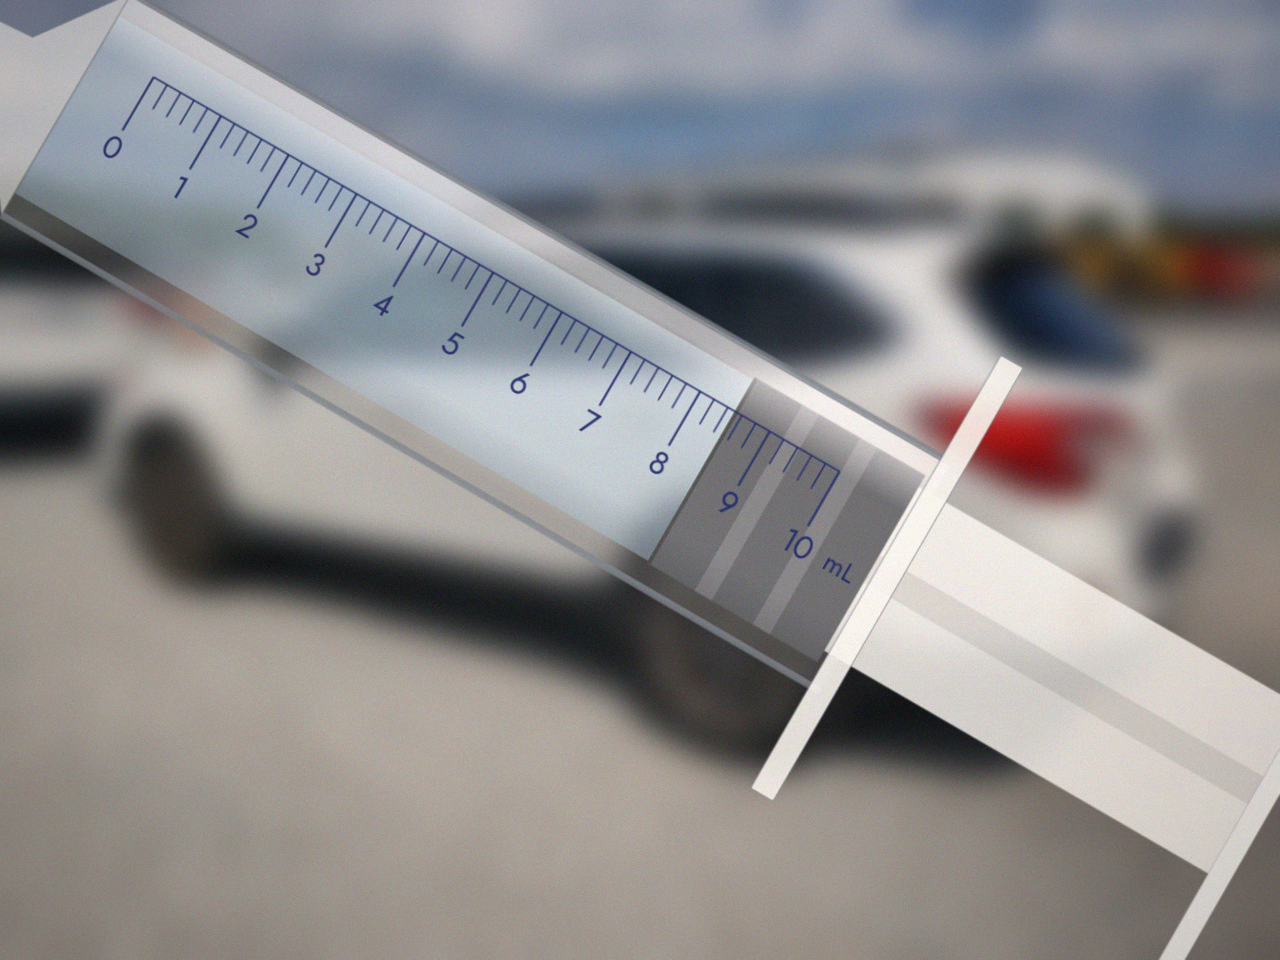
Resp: 8.5 mL
